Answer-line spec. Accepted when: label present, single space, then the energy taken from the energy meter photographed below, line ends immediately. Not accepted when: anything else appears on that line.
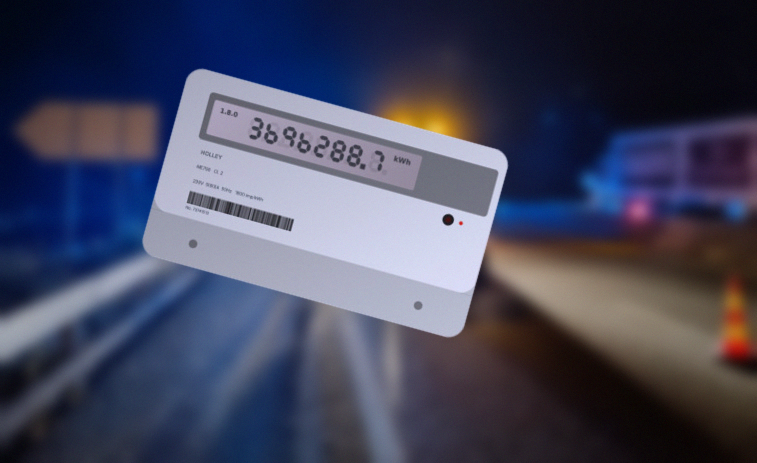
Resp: 3696288.7 kWh
